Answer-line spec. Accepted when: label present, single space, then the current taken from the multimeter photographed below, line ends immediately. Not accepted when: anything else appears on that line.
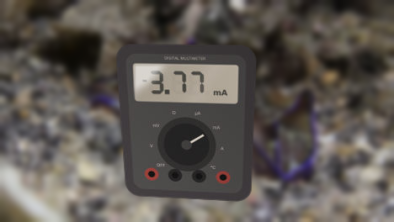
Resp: -3.77 mA
